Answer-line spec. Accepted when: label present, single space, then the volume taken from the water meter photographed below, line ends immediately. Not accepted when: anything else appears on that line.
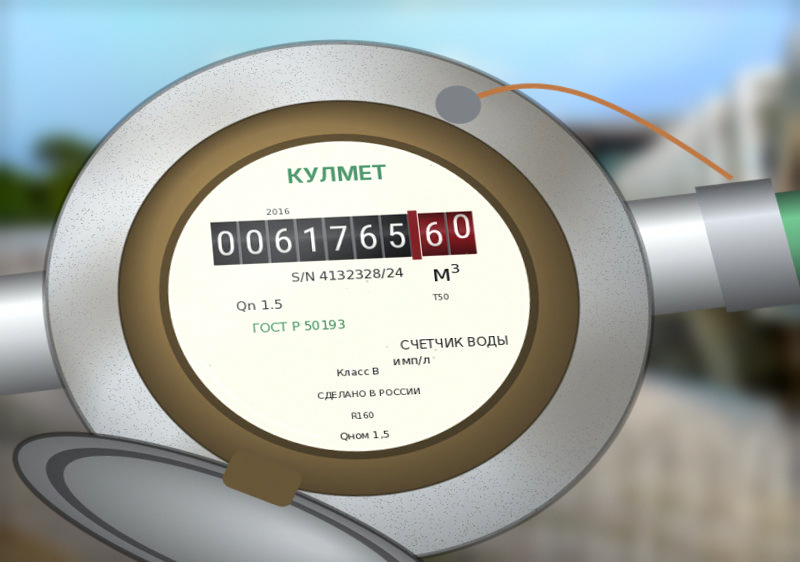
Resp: 61765.60 m³
